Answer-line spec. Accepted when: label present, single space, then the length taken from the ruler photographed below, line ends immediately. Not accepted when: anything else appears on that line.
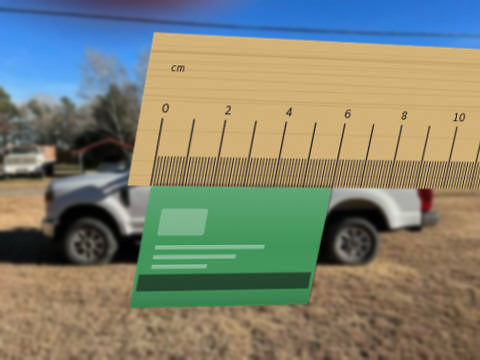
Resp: 6 cm
